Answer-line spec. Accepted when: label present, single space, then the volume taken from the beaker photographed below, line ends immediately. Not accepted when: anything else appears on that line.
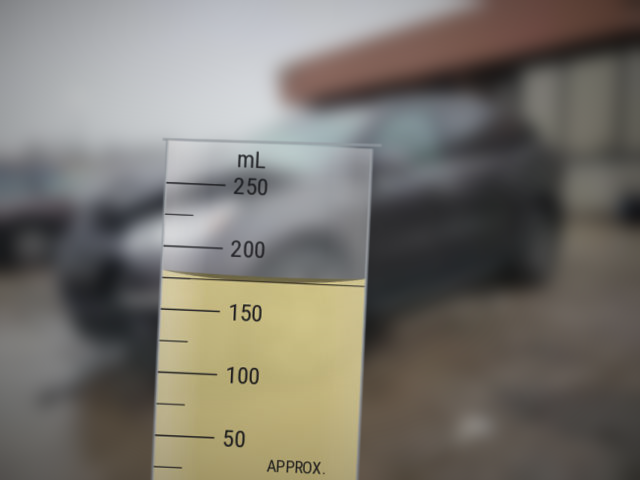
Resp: 175 mL
